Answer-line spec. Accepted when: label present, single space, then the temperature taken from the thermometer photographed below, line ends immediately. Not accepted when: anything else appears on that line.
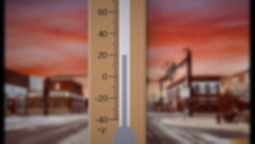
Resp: 20 °F
